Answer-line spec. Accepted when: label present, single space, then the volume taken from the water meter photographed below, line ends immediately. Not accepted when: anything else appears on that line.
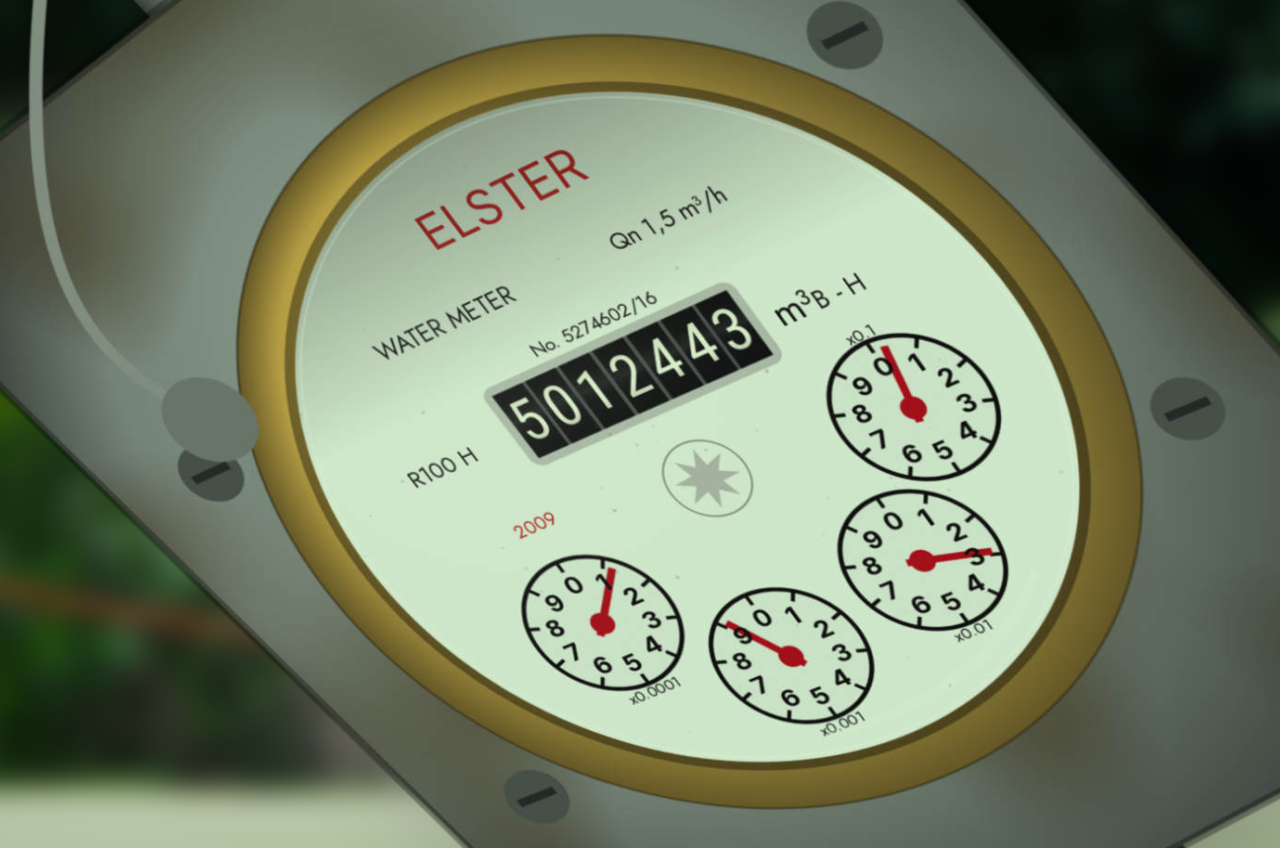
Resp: 5012443.0291 m³
